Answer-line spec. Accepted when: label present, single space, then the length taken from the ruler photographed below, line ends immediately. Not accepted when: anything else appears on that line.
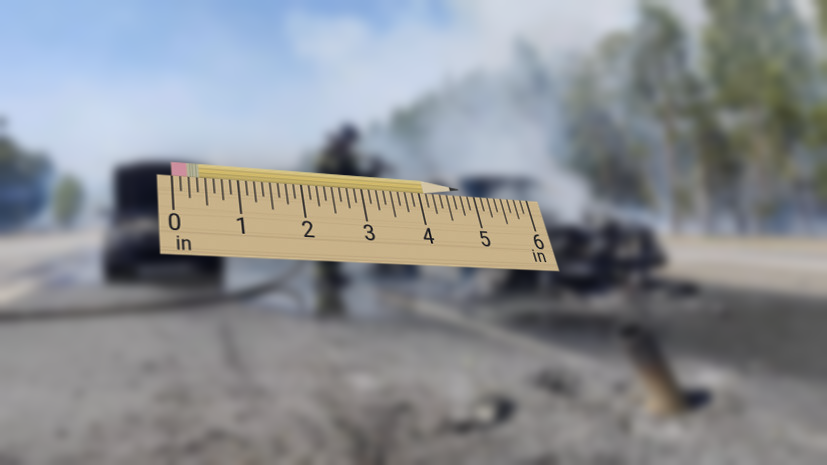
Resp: 4.75 in
